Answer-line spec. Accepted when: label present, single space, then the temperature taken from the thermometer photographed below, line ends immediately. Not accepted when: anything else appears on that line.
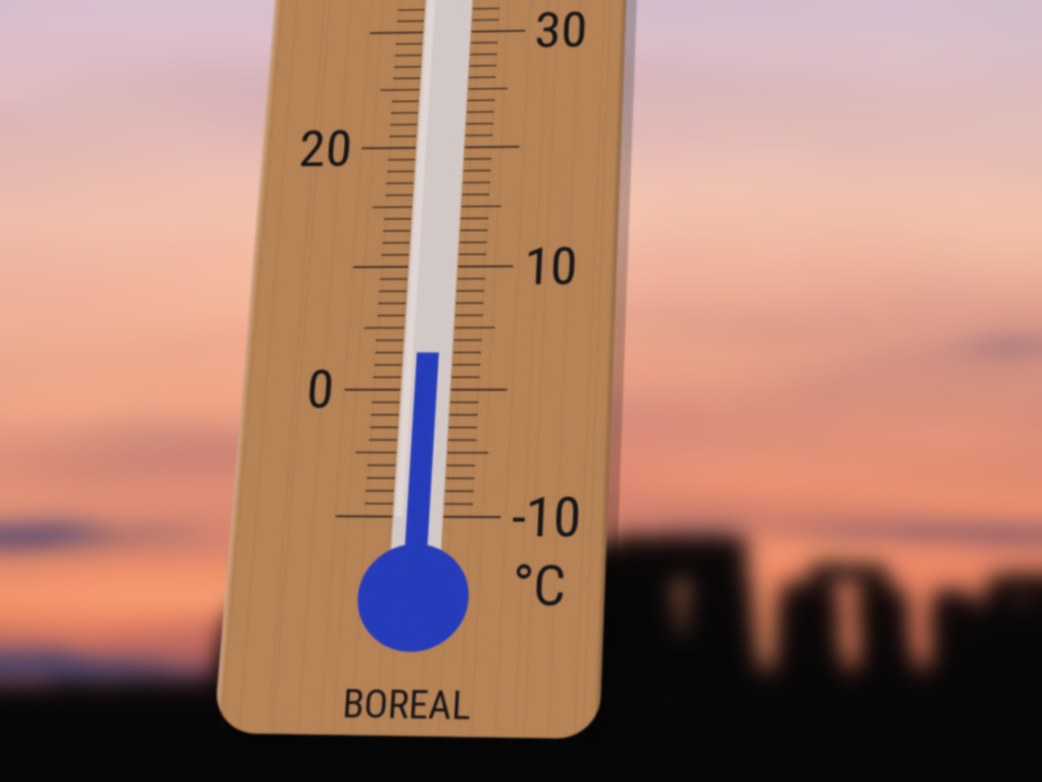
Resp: 3 °C
